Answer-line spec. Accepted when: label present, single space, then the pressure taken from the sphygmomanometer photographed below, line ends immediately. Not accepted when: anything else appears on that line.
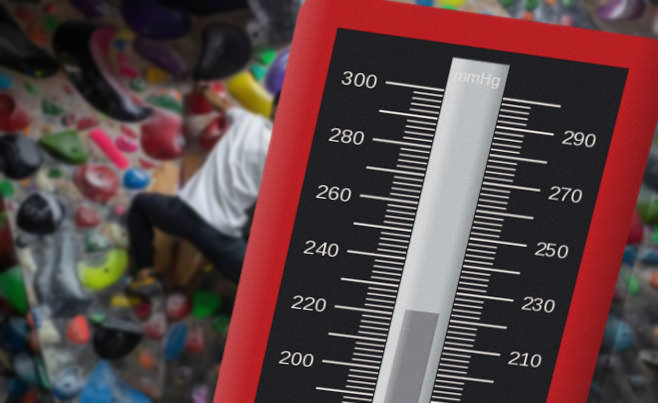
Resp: 222 mmHg
